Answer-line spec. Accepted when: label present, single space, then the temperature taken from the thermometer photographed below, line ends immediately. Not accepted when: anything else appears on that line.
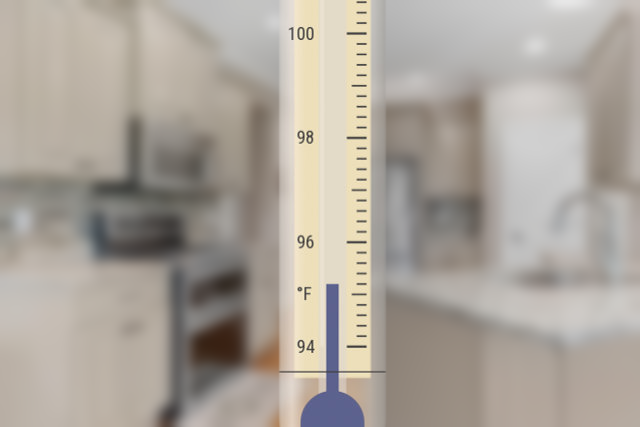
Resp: 95.2 °F
